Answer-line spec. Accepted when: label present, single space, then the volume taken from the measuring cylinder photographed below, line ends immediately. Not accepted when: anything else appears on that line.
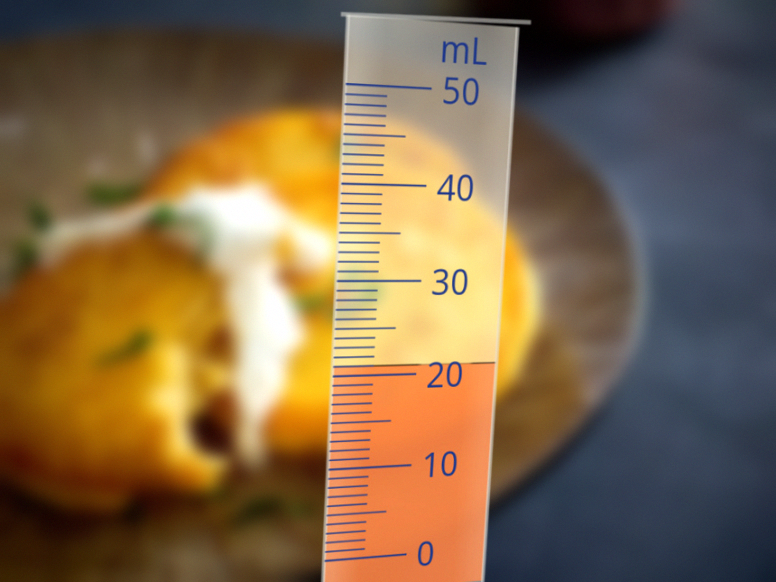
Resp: 21 mL
